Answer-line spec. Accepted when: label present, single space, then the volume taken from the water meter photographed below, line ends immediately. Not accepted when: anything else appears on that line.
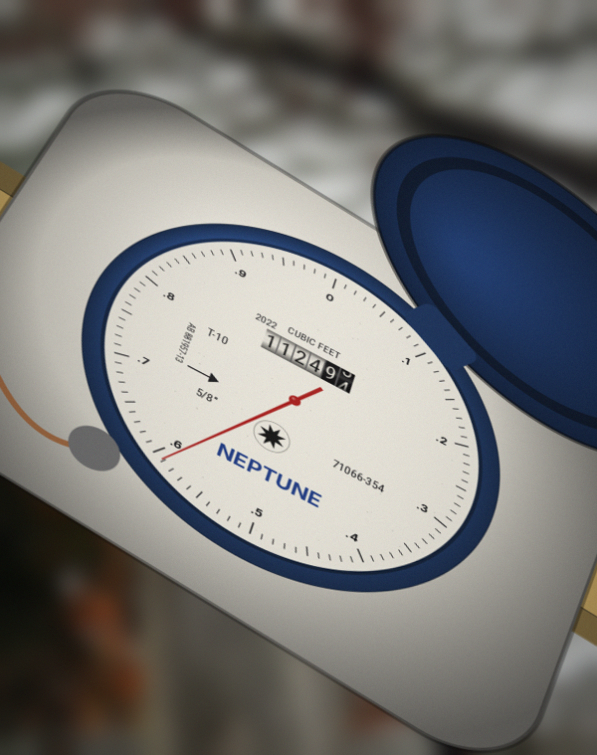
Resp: 112493.59 ft³
